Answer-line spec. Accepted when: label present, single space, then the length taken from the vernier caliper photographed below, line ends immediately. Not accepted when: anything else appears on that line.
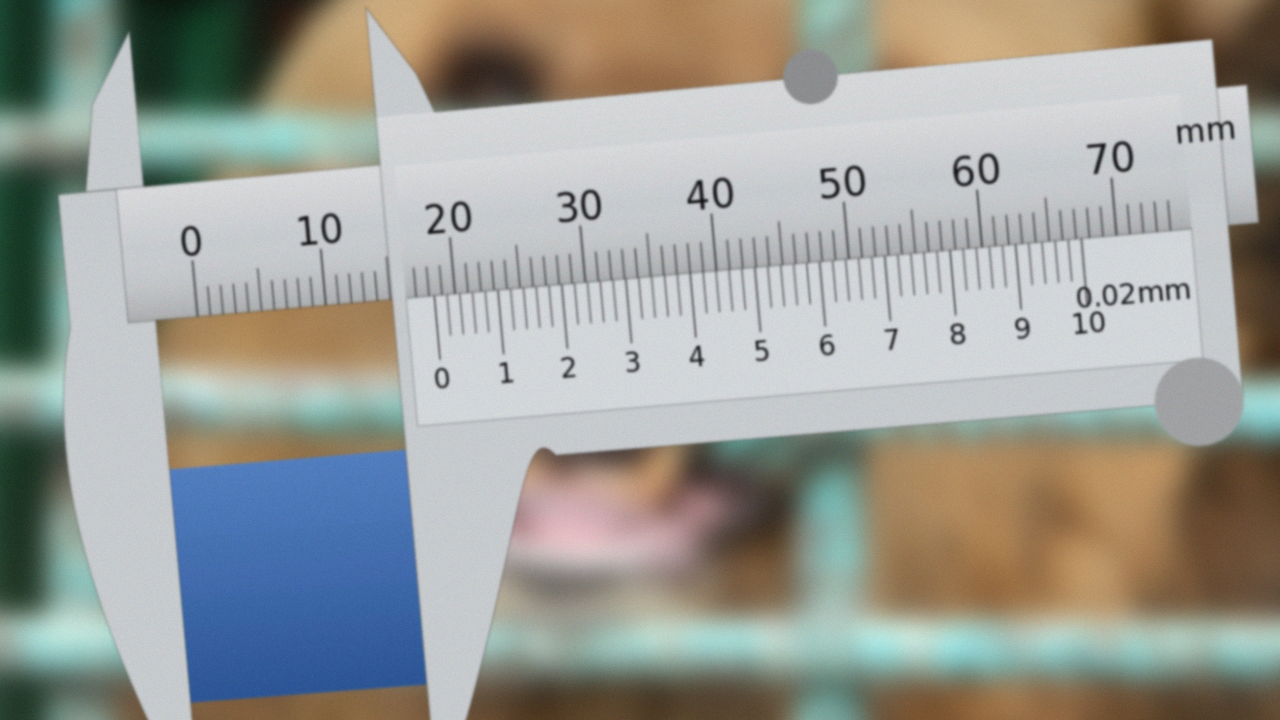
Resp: 18.4 mm
